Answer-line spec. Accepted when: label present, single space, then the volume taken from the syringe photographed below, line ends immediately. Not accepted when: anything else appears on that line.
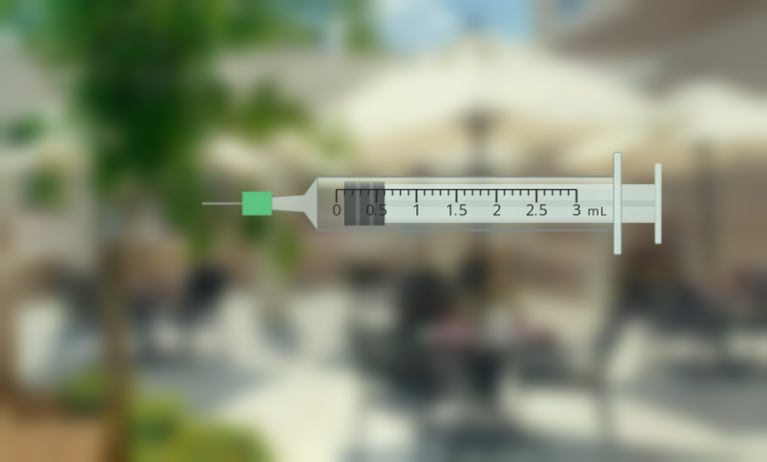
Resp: 0.1 mL
